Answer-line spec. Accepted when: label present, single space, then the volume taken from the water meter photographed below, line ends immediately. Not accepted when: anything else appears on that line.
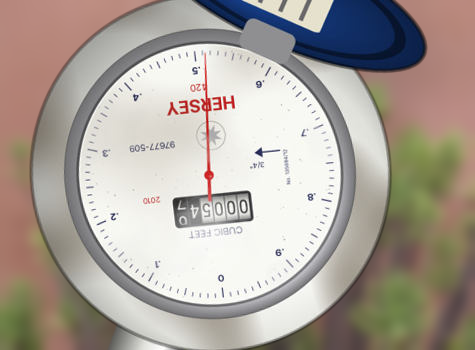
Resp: 546.51 ft³
